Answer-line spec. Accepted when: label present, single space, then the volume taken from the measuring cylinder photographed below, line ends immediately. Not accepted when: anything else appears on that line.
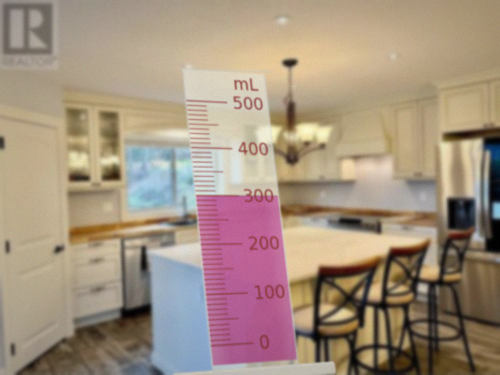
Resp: 300 mL
